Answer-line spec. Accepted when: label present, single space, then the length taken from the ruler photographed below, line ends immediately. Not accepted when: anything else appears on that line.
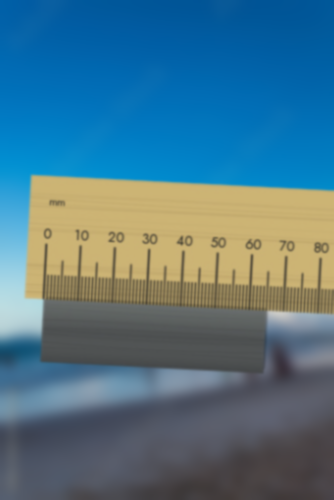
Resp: 65 mm
